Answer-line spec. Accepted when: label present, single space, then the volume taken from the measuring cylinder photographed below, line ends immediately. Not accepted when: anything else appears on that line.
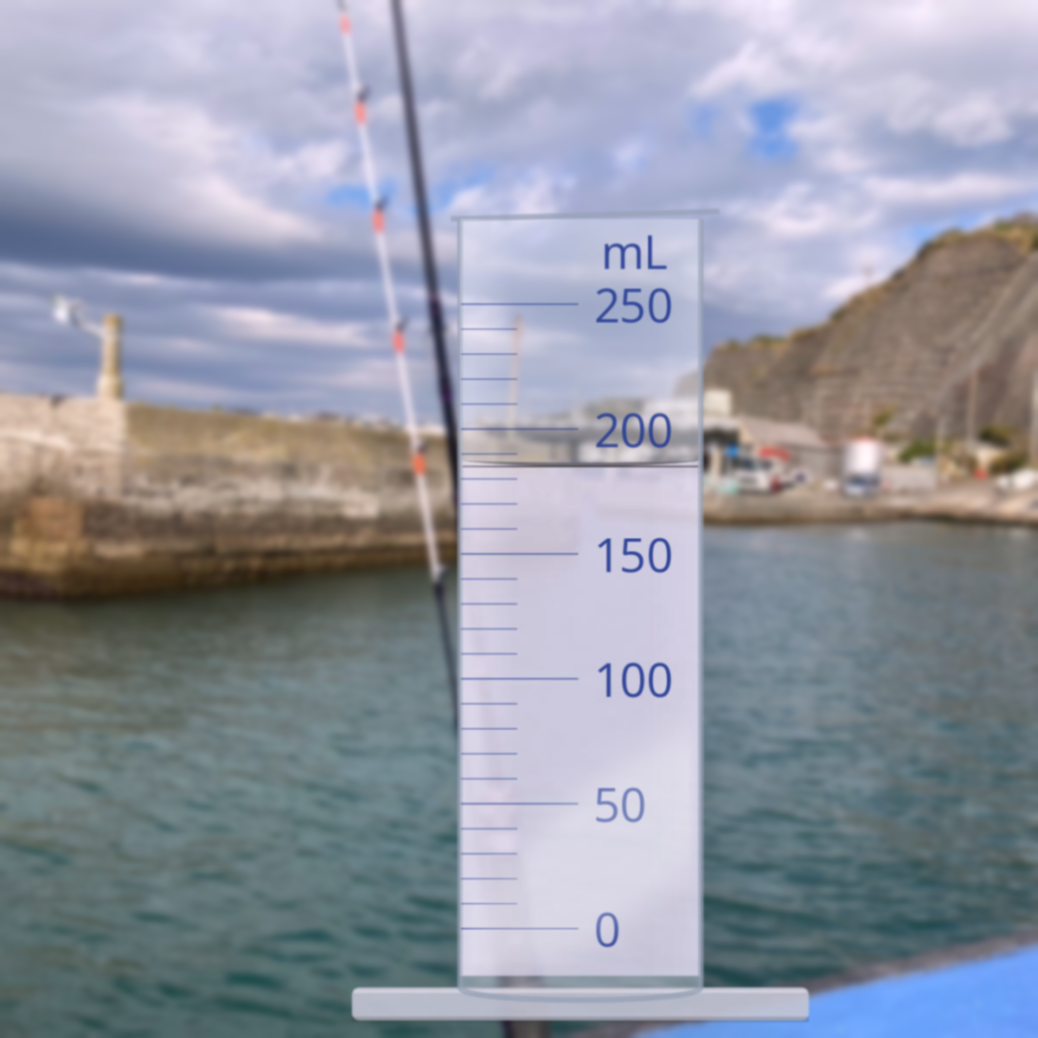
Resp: 185 mL
